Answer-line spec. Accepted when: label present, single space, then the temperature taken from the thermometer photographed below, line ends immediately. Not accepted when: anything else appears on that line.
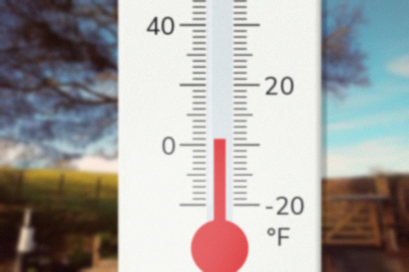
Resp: 2 °F
